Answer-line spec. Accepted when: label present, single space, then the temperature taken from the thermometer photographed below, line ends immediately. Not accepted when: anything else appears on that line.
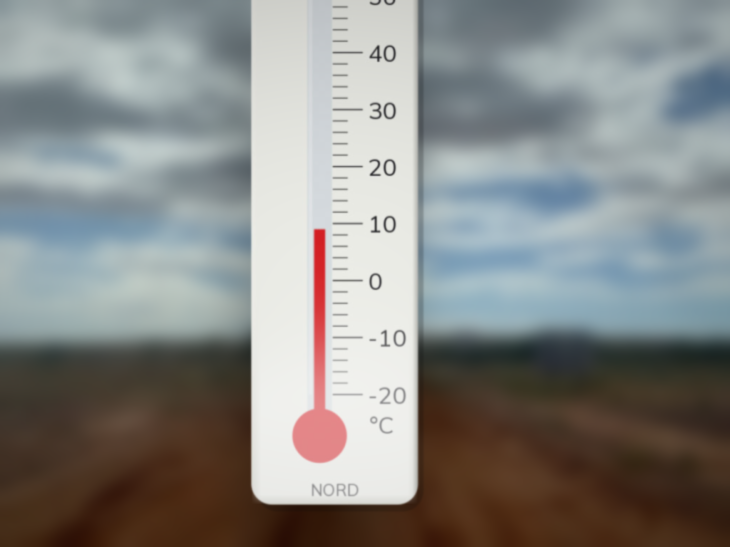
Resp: 9 °C
